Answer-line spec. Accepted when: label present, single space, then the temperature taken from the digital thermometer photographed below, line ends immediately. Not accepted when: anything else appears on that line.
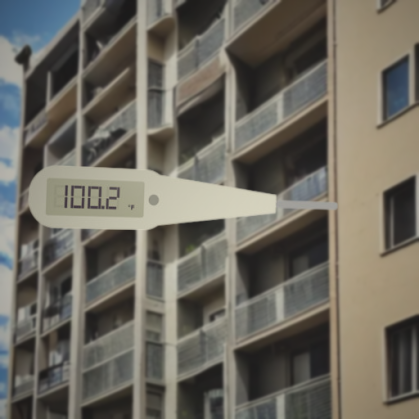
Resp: 100.2 °F
